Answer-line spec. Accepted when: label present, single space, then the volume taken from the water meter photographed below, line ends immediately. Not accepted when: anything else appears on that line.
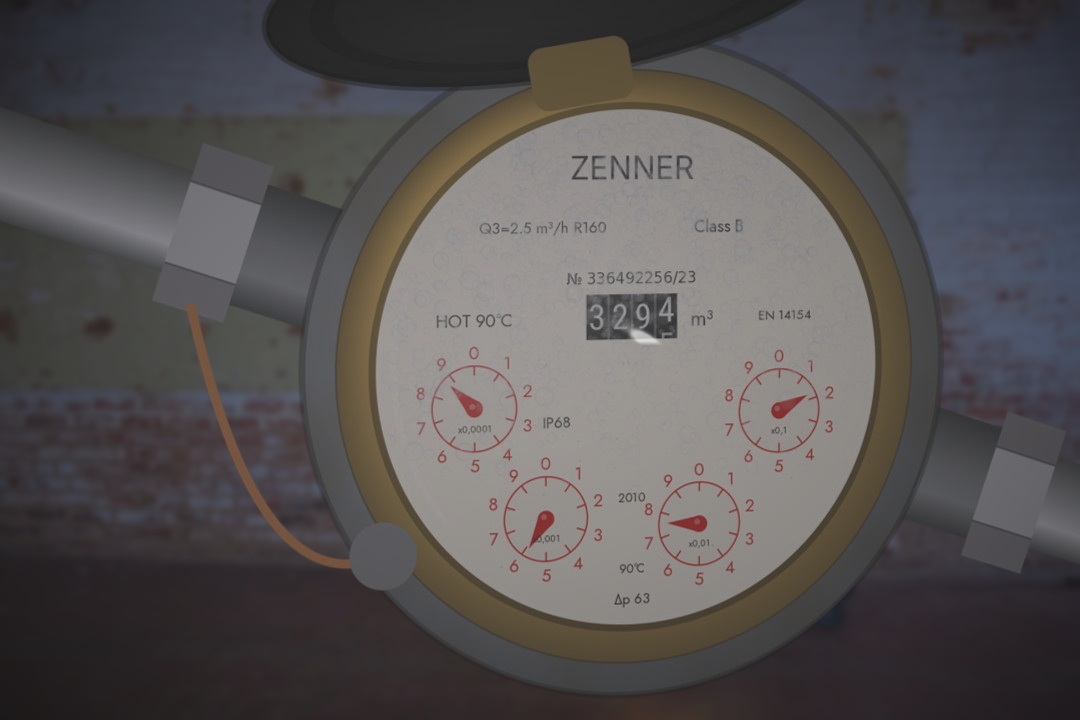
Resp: 3294.1758 m³
